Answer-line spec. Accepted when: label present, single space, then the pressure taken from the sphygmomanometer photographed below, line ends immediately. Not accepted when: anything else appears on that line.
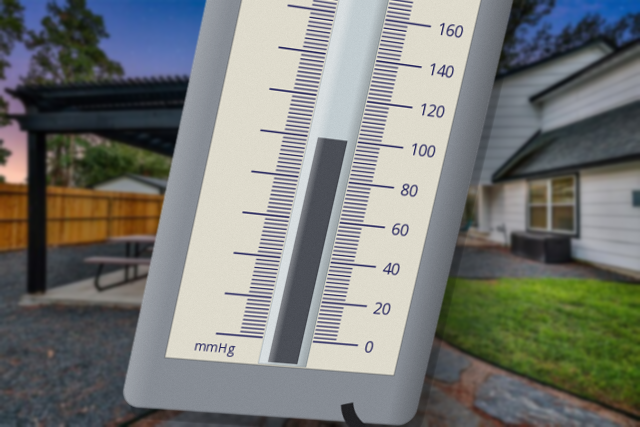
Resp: 100 mmHg
